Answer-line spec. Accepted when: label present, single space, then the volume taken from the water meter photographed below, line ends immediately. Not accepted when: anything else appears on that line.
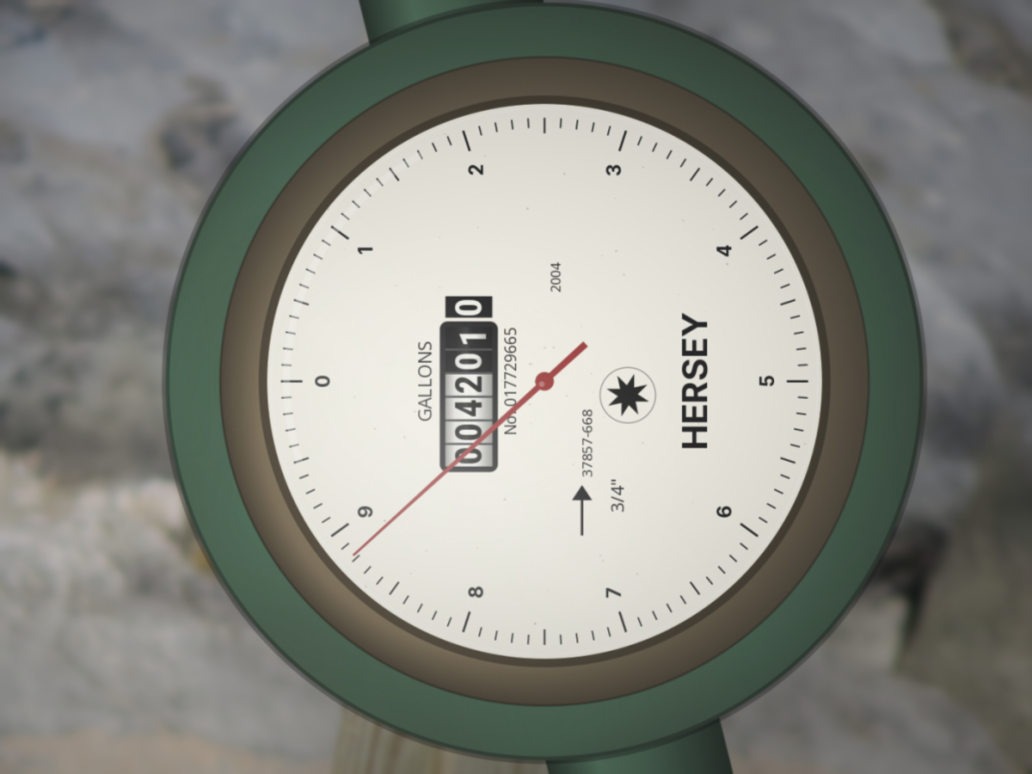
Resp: 42008.8 gal
